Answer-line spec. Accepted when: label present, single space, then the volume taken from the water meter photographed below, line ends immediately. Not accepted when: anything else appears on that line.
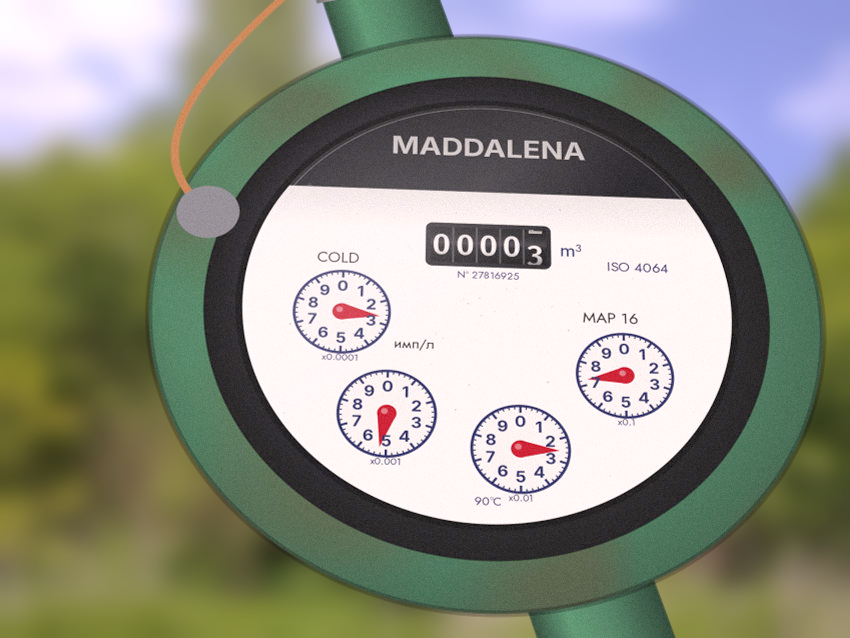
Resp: 2.7252 m³
